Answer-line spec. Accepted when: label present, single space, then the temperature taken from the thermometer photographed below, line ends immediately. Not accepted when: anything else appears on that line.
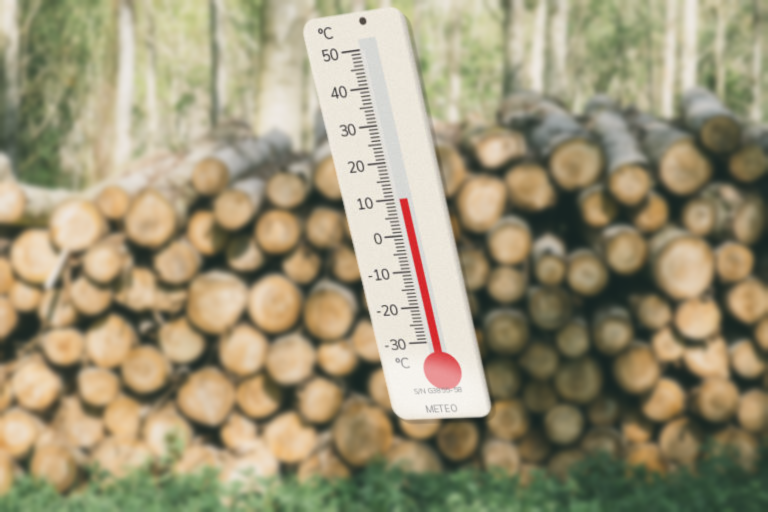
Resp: 10 °C
